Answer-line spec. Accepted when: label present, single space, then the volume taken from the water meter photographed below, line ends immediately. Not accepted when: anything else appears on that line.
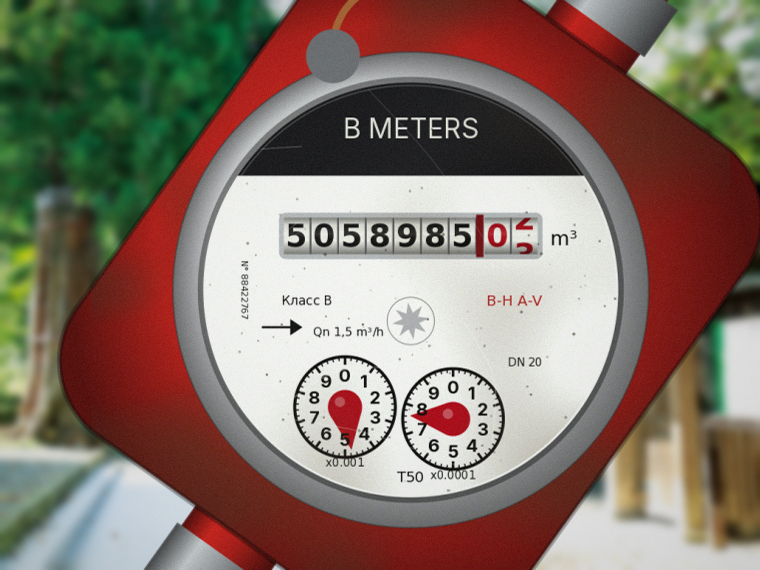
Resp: 5058985.0247 m³
